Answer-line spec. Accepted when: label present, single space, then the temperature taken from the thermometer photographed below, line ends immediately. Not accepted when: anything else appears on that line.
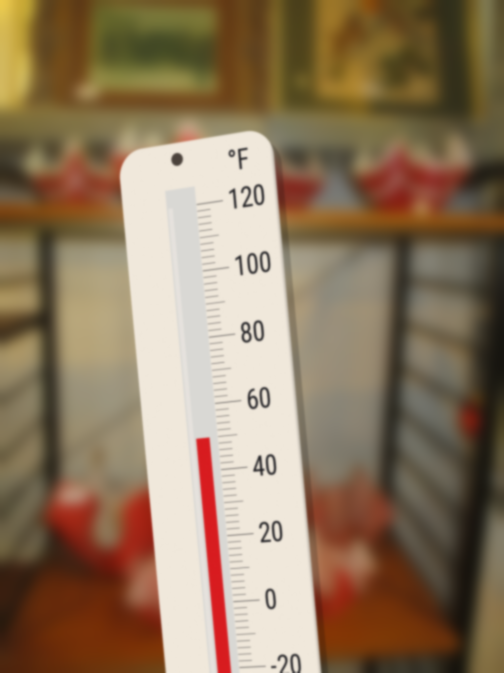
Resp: 50 °F
